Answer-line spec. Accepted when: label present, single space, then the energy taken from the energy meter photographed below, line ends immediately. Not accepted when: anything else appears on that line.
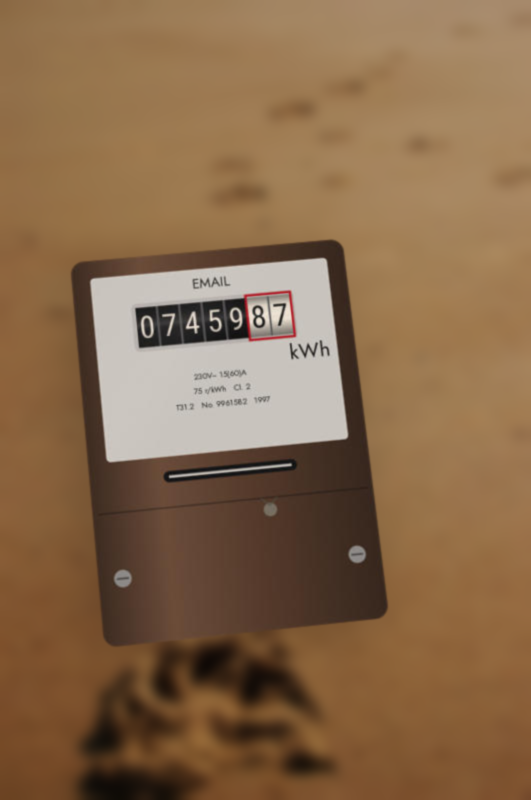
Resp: 7459.87 kWh
